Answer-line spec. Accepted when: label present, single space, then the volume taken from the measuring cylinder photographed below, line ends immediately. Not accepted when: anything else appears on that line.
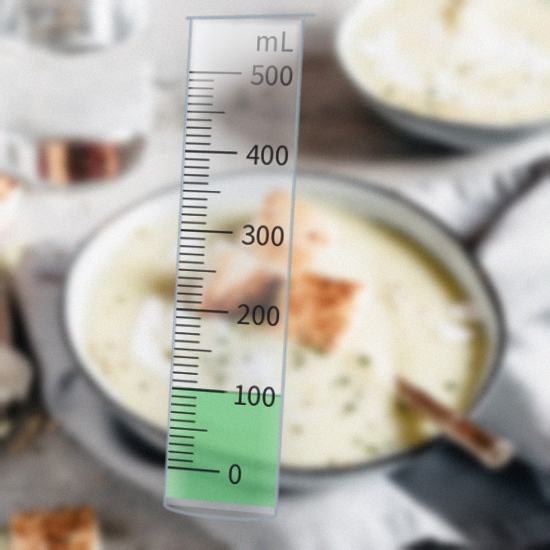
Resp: 100 mL
